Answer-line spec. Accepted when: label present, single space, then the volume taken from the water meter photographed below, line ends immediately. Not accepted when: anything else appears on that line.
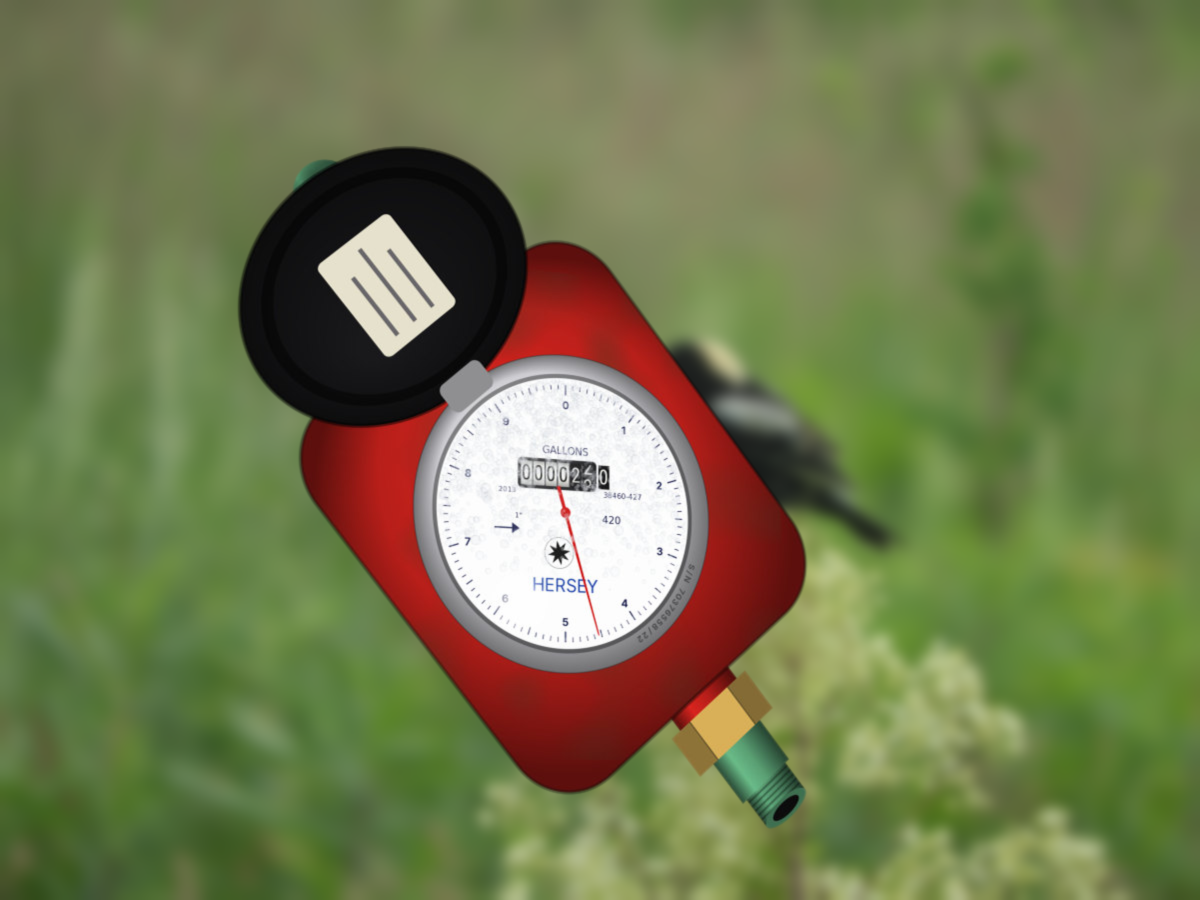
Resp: 224.5 gal
